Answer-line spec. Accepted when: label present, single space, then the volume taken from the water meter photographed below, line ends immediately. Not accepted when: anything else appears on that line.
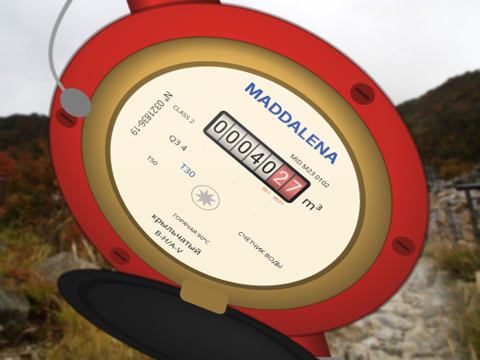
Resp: 40.27 m³
